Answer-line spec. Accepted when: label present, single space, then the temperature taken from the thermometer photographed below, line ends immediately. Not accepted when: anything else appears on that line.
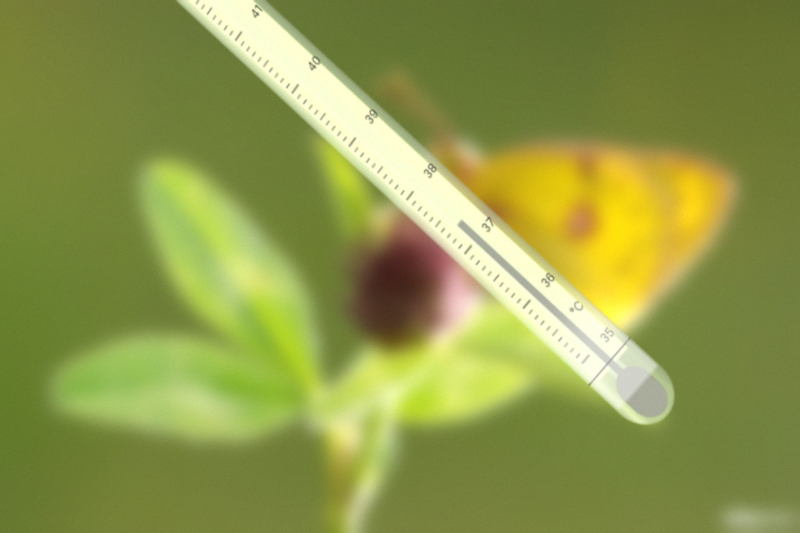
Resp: 37.3 °C
